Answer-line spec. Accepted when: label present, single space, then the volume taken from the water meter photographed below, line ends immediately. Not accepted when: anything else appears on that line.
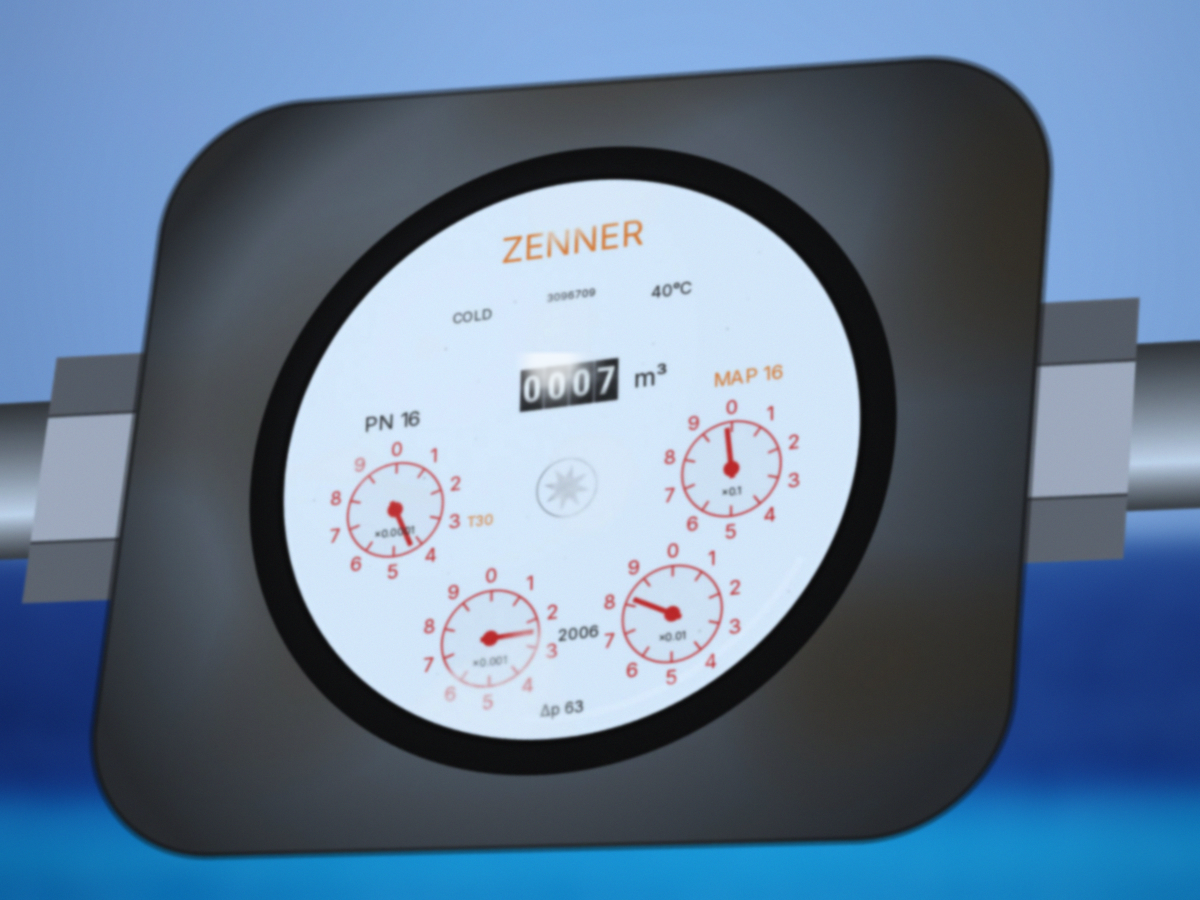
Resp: 6.9824 m³
